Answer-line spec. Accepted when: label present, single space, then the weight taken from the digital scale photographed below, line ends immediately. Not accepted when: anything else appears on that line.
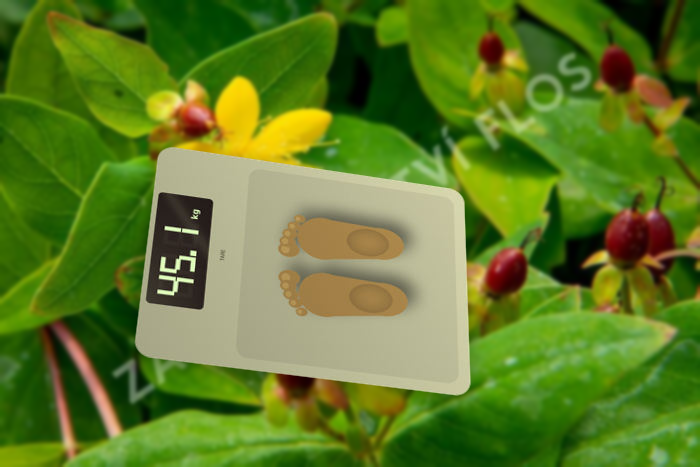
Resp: 45.1 kg
